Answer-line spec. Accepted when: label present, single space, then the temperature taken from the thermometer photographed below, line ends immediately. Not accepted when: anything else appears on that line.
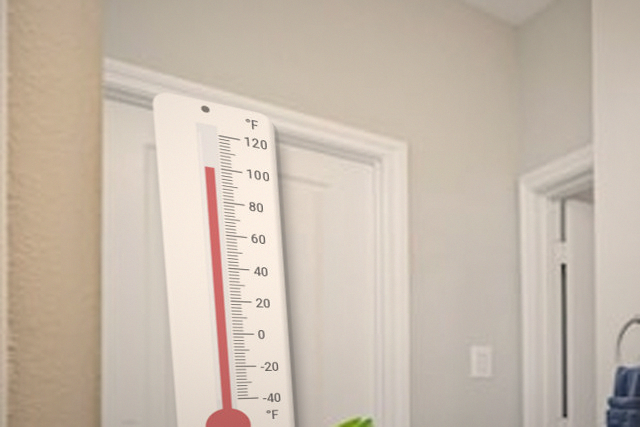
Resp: 100 °F
